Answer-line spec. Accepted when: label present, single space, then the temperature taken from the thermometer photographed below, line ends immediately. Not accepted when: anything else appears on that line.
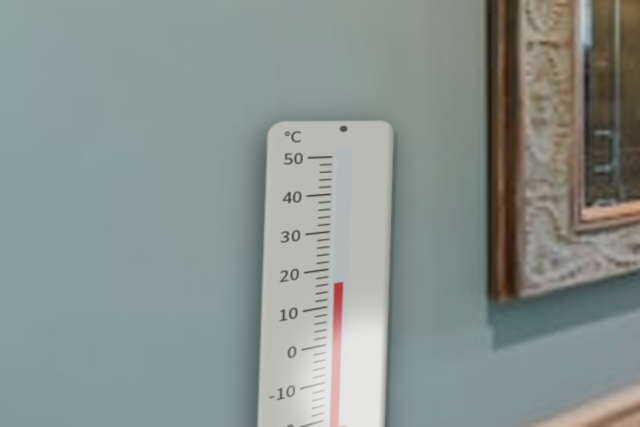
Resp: 16 °C
